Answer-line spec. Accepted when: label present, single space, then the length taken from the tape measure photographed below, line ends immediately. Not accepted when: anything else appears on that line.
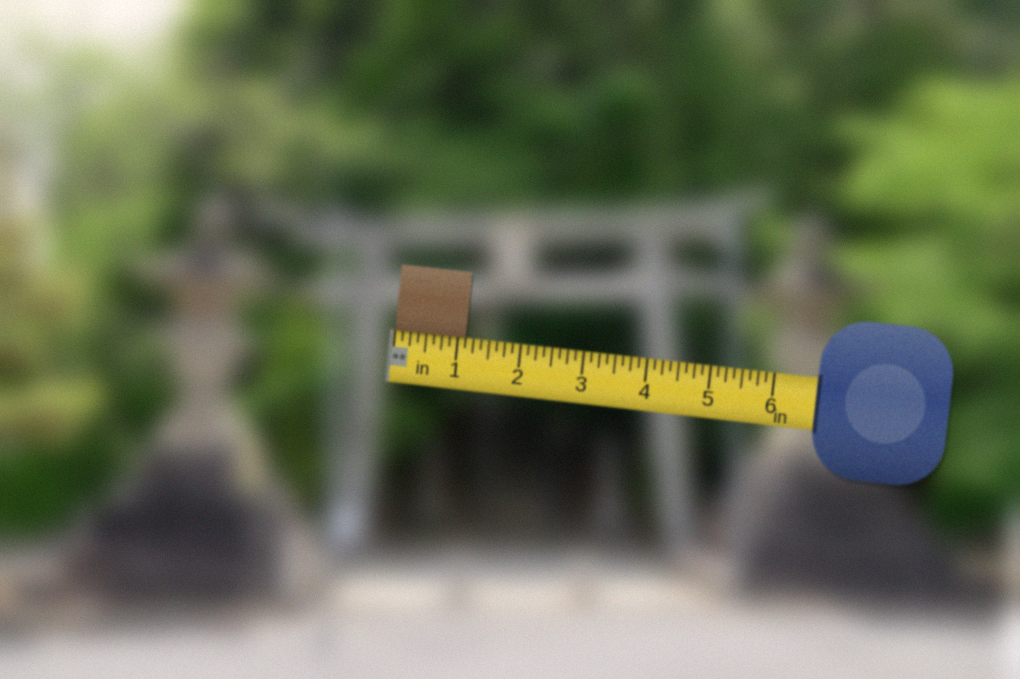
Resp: 1.125 in
